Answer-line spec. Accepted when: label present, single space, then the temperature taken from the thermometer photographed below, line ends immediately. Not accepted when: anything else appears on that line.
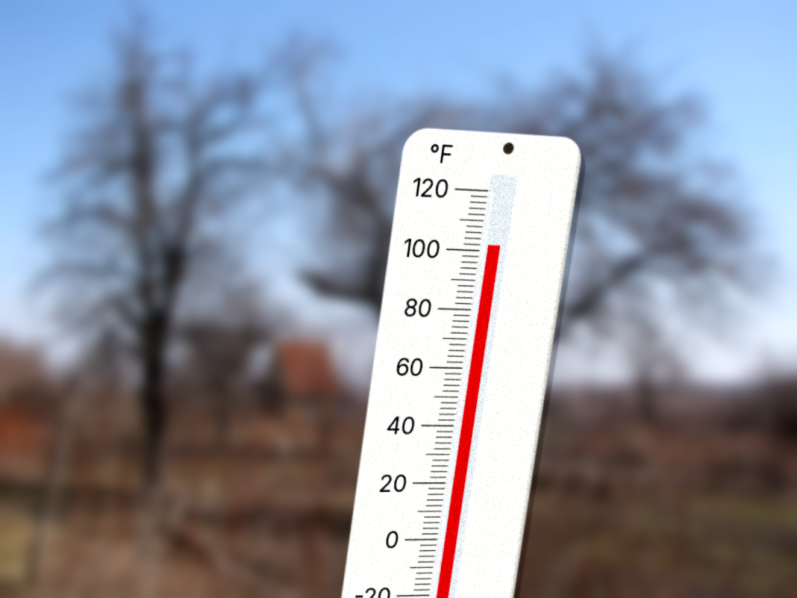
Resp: 102 °F
